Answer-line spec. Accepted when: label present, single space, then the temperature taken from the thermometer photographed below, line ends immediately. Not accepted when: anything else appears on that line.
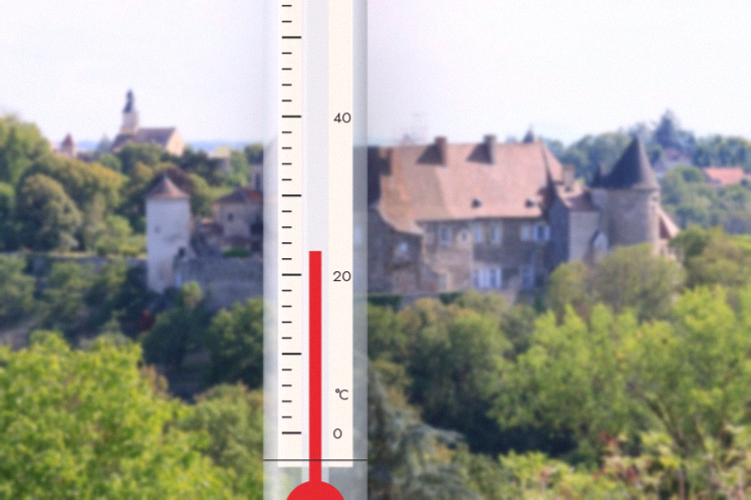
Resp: 23 °C
